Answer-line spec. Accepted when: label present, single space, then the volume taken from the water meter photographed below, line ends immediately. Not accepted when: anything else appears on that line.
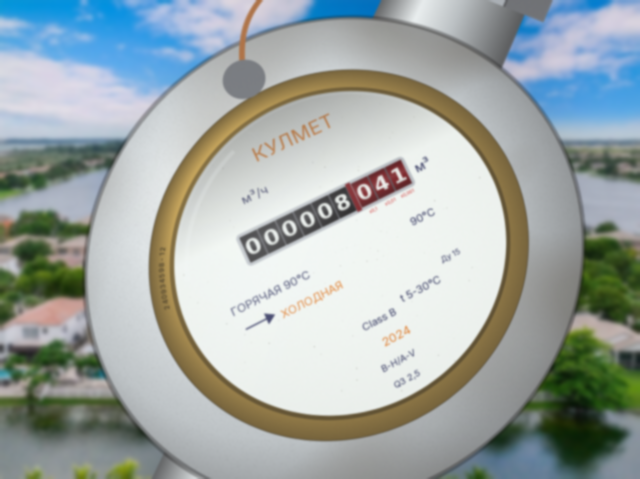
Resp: 8.041 m³
